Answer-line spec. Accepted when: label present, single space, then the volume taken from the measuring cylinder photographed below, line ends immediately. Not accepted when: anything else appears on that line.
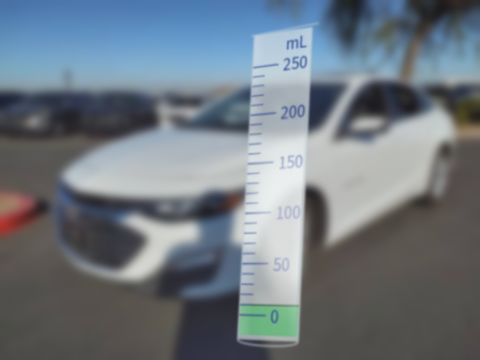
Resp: 10 mL
